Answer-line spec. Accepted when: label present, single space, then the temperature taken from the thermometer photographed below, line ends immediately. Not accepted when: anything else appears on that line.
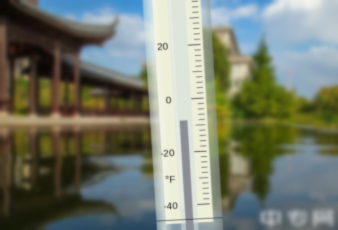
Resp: -8 °F
